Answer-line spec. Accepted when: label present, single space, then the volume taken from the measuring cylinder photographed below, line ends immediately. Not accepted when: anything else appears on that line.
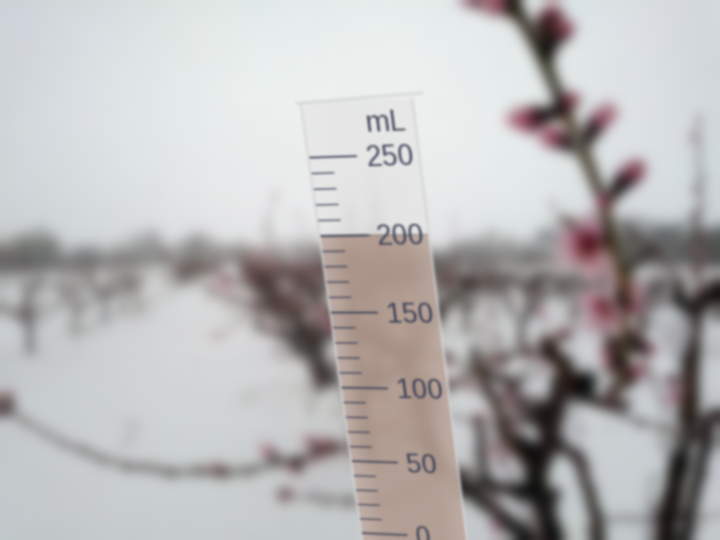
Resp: 200 mL
